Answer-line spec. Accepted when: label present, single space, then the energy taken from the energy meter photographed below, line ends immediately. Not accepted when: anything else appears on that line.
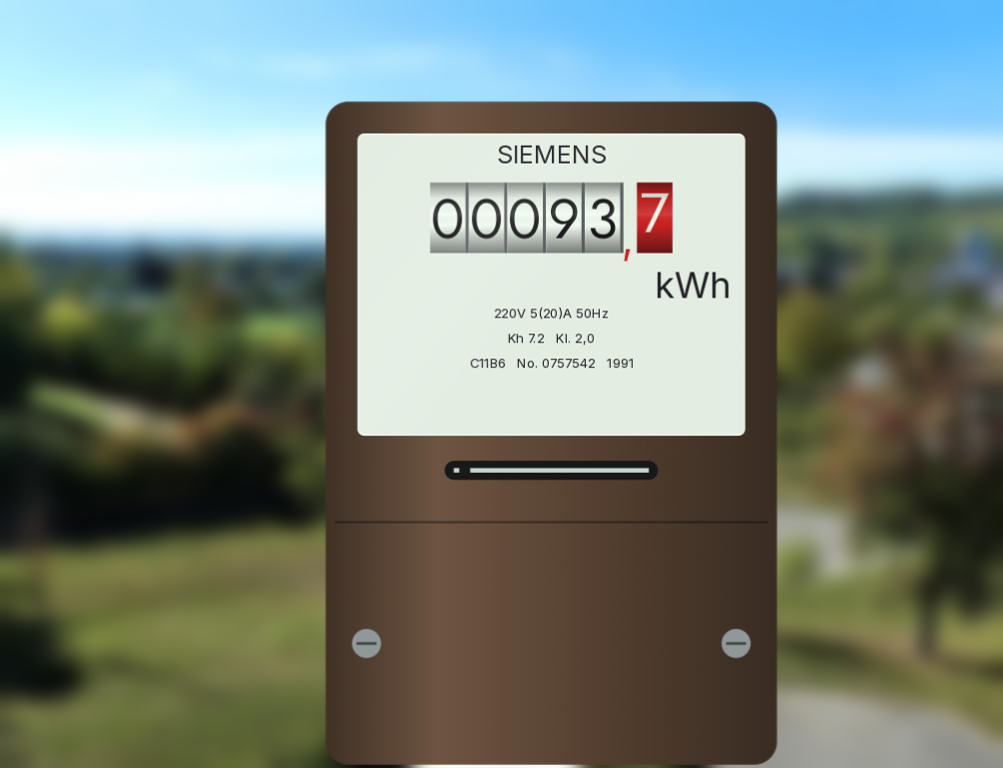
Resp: 93.7 kWh
